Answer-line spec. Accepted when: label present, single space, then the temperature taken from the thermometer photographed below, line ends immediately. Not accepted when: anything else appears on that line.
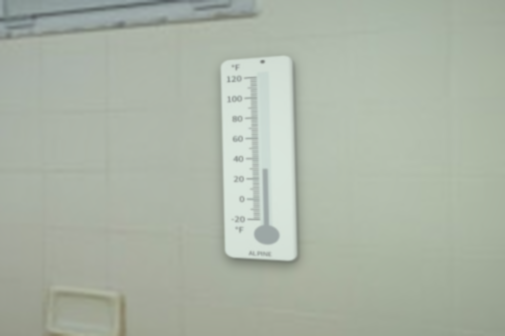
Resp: 30 °F
